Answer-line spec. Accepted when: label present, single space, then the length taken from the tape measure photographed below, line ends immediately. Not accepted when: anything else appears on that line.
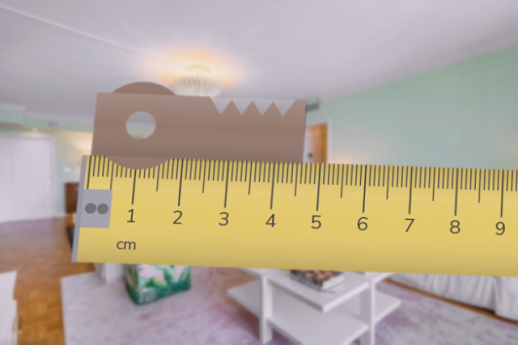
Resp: 4.6 cm
